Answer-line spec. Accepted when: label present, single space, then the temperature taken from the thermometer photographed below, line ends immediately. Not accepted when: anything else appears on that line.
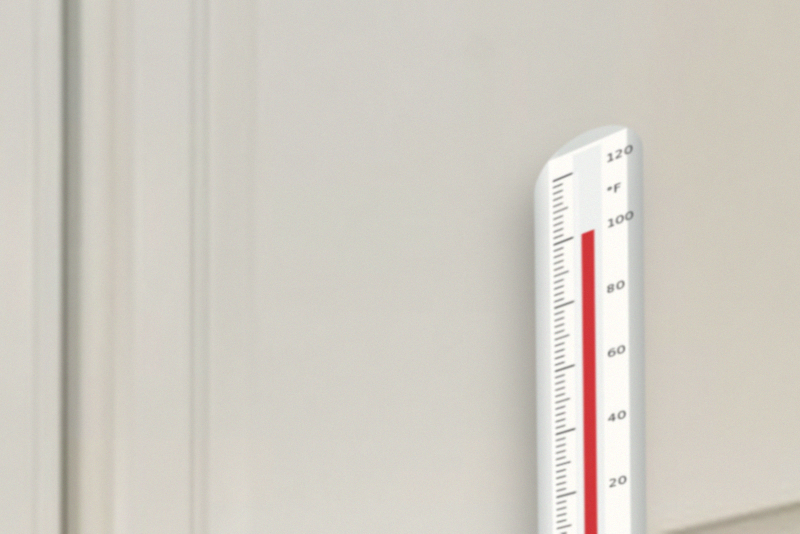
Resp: 100 °F
